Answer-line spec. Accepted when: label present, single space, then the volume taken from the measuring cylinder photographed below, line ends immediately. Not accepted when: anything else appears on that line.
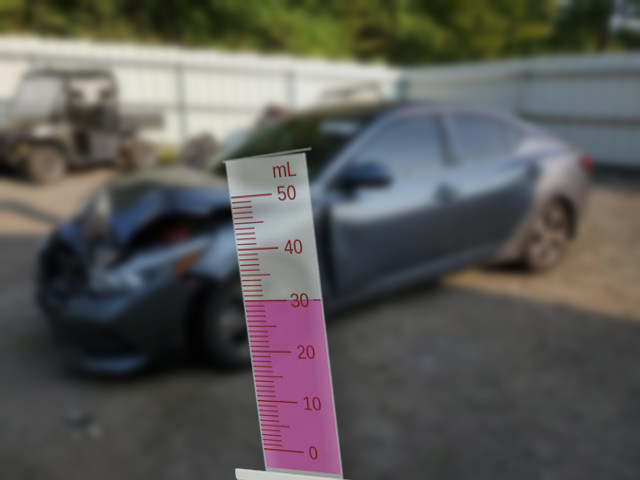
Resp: 30 mL
